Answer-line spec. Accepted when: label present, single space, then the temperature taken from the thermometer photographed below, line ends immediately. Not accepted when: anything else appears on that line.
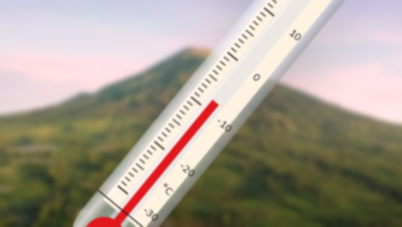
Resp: -8 °C
